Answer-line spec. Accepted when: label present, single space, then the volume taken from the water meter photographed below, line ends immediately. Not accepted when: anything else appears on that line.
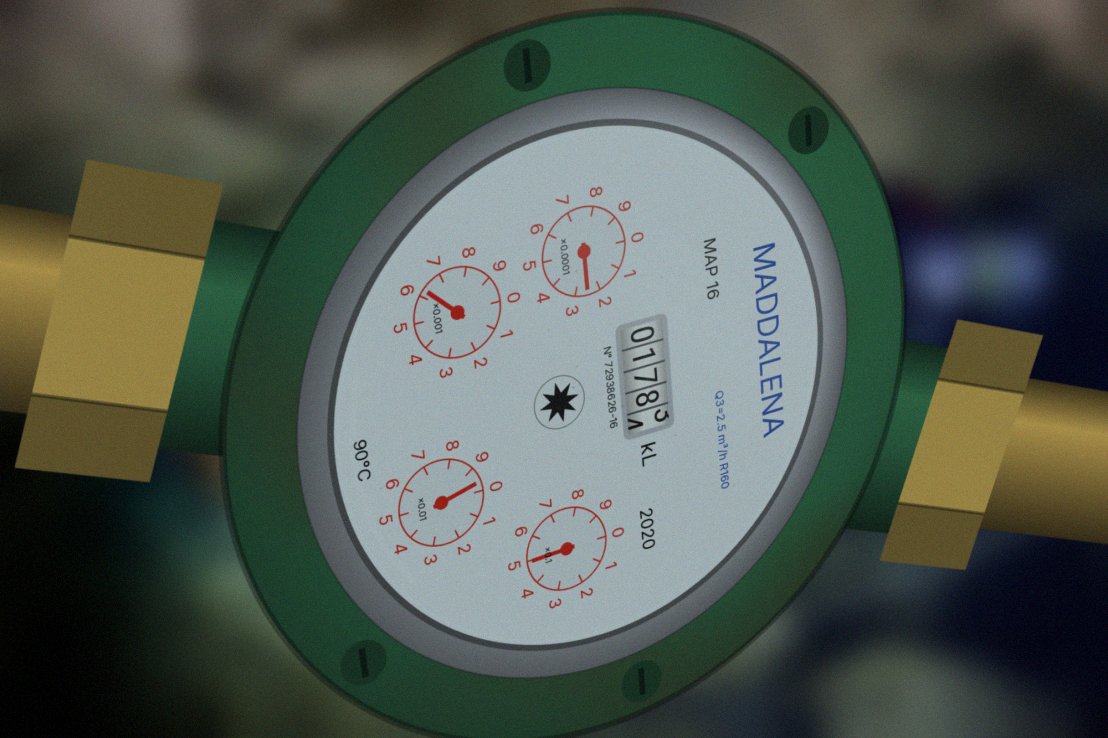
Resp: 1783.4962 kL
